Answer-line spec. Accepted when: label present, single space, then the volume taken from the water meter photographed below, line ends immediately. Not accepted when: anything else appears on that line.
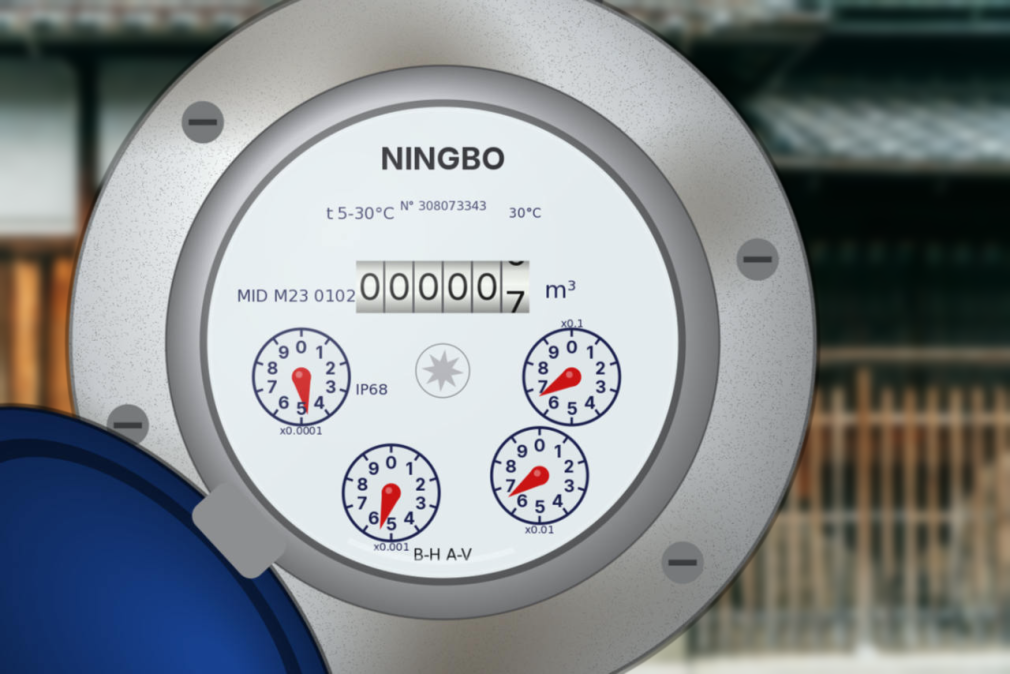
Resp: 6.6654 m³
